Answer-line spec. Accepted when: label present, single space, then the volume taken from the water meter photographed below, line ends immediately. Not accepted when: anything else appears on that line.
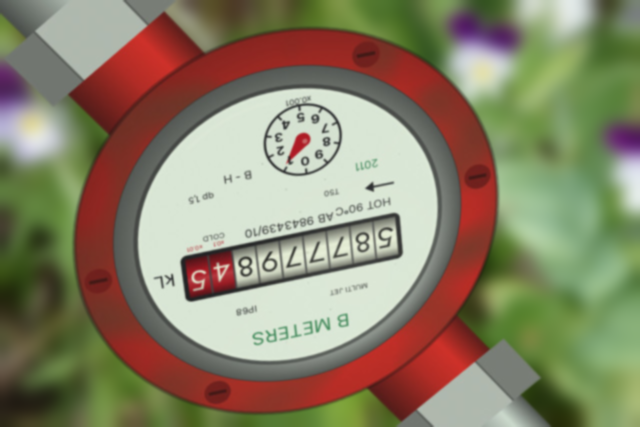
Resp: 5877798.451 kL
